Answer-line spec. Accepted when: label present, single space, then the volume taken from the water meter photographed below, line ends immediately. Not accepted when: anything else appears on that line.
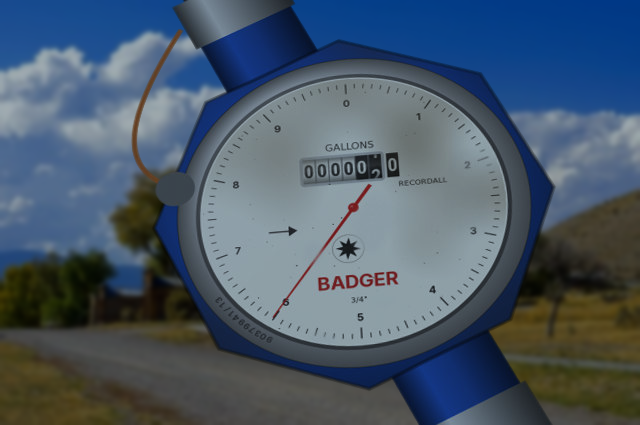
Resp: 16.0 gal
